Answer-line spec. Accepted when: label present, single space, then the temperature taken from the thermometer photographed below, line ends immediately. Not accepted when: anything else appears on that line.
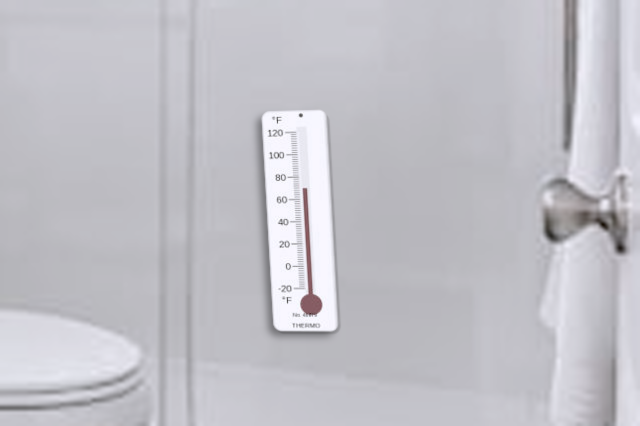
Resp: 70 °F
